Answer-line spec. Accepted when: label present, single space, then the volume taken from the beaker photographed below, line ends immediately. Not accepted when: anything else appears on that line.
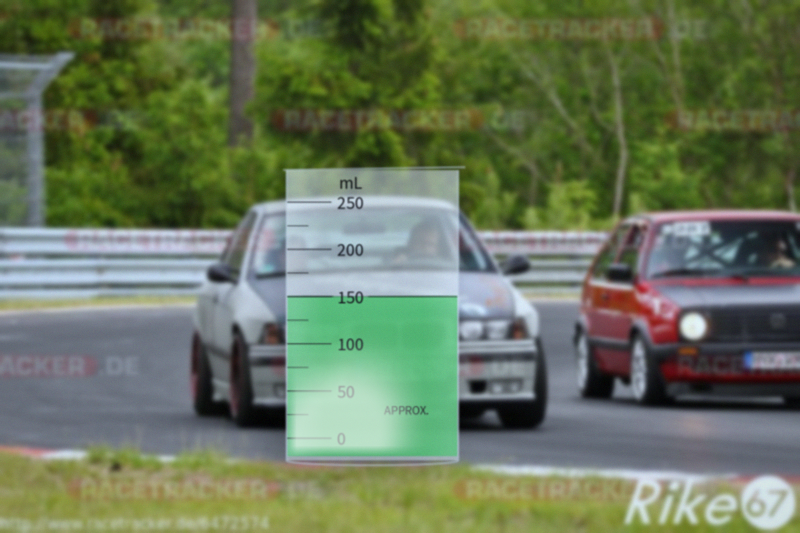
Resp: 150 mL
